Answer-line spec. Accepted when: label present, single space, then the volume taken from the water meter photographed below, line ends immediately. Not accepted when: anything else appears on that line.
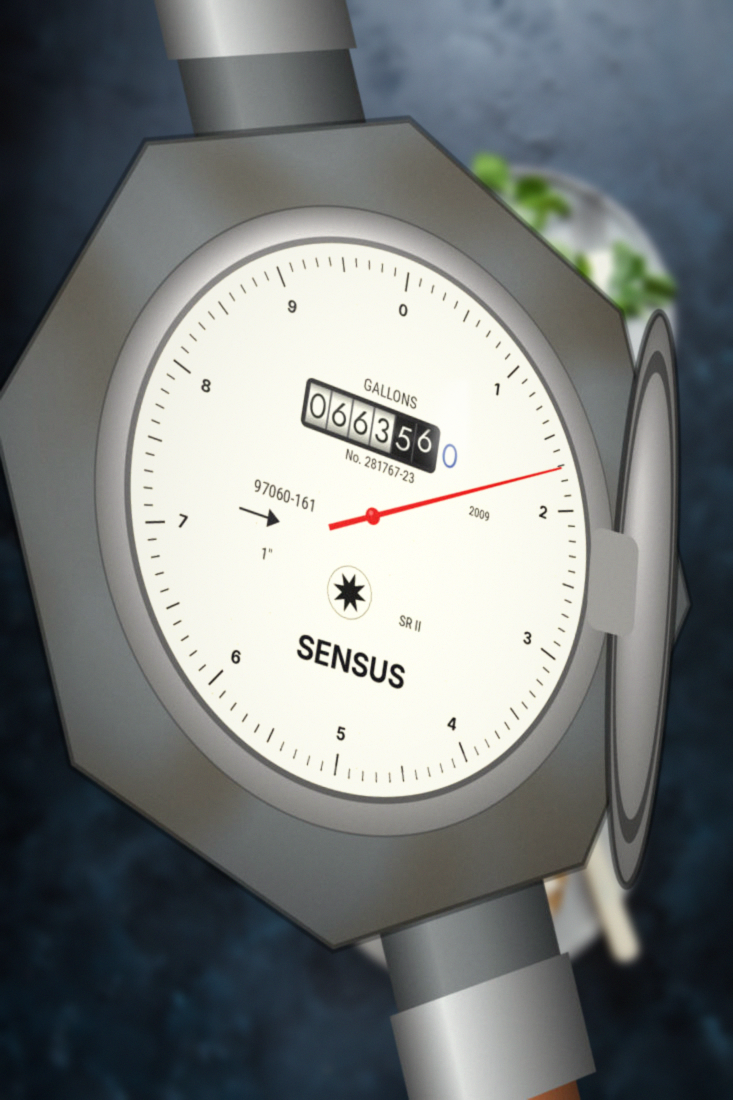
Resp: 663561.7 gal
